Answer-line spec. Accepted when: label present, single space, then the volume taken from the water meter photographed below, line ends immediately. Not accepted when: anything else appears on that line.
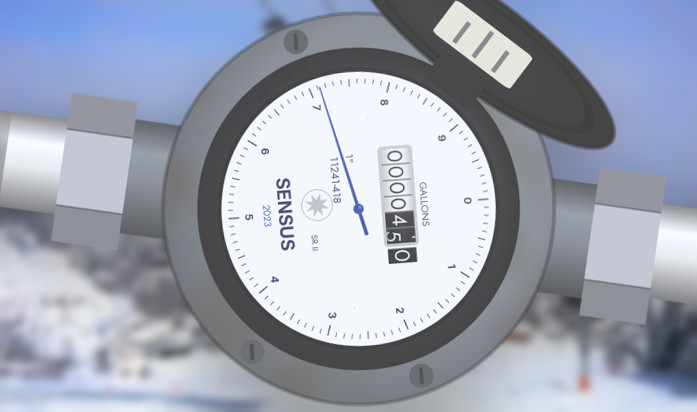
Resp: 447.1 gal
